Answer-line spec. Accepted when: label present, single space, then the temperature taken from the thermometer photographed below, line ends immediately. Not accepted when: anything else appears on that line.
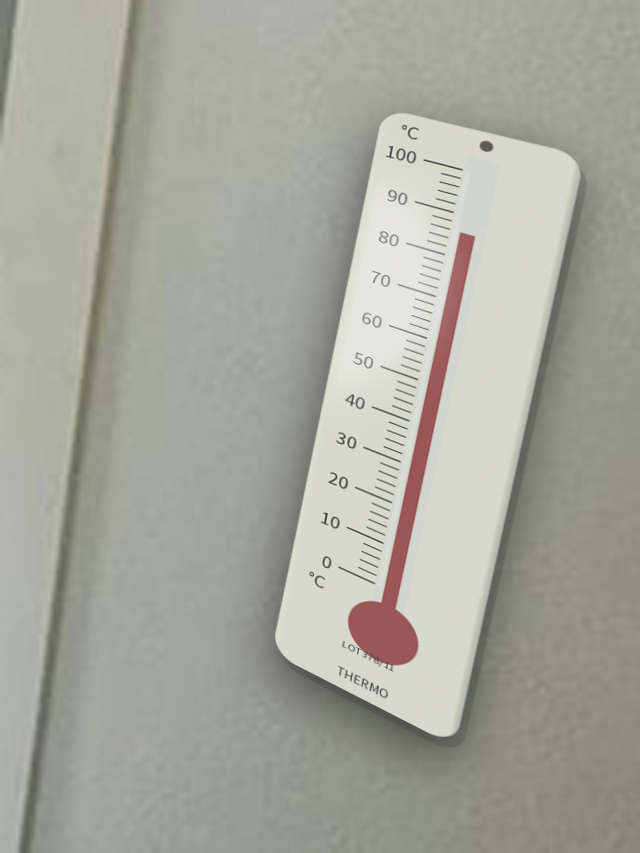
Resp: 86 °C
